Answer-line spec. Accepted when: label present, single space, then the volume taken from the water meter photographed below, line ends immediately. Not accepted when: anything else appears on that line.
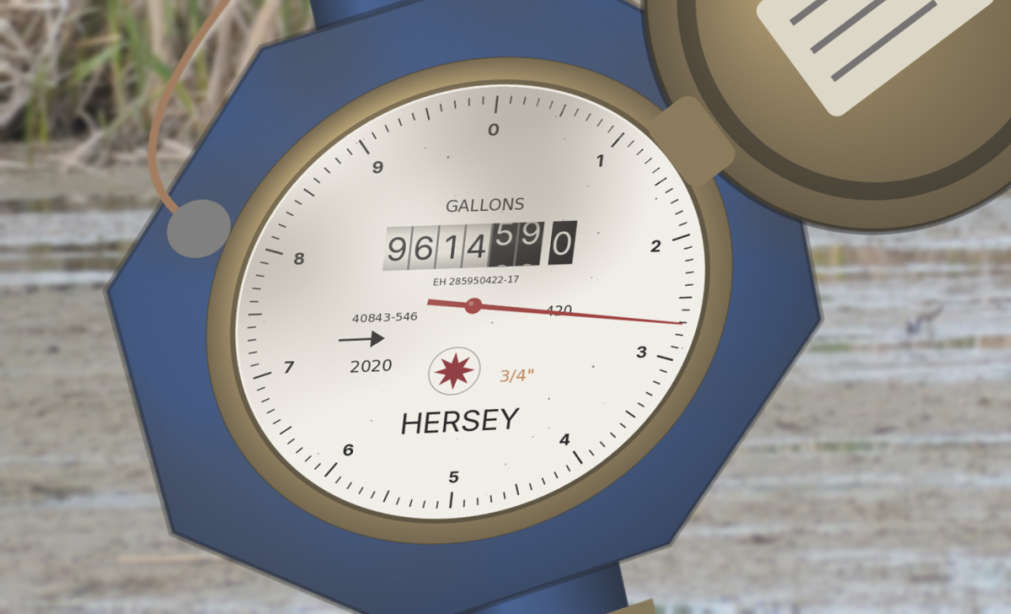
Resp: 9614592.7 gal
